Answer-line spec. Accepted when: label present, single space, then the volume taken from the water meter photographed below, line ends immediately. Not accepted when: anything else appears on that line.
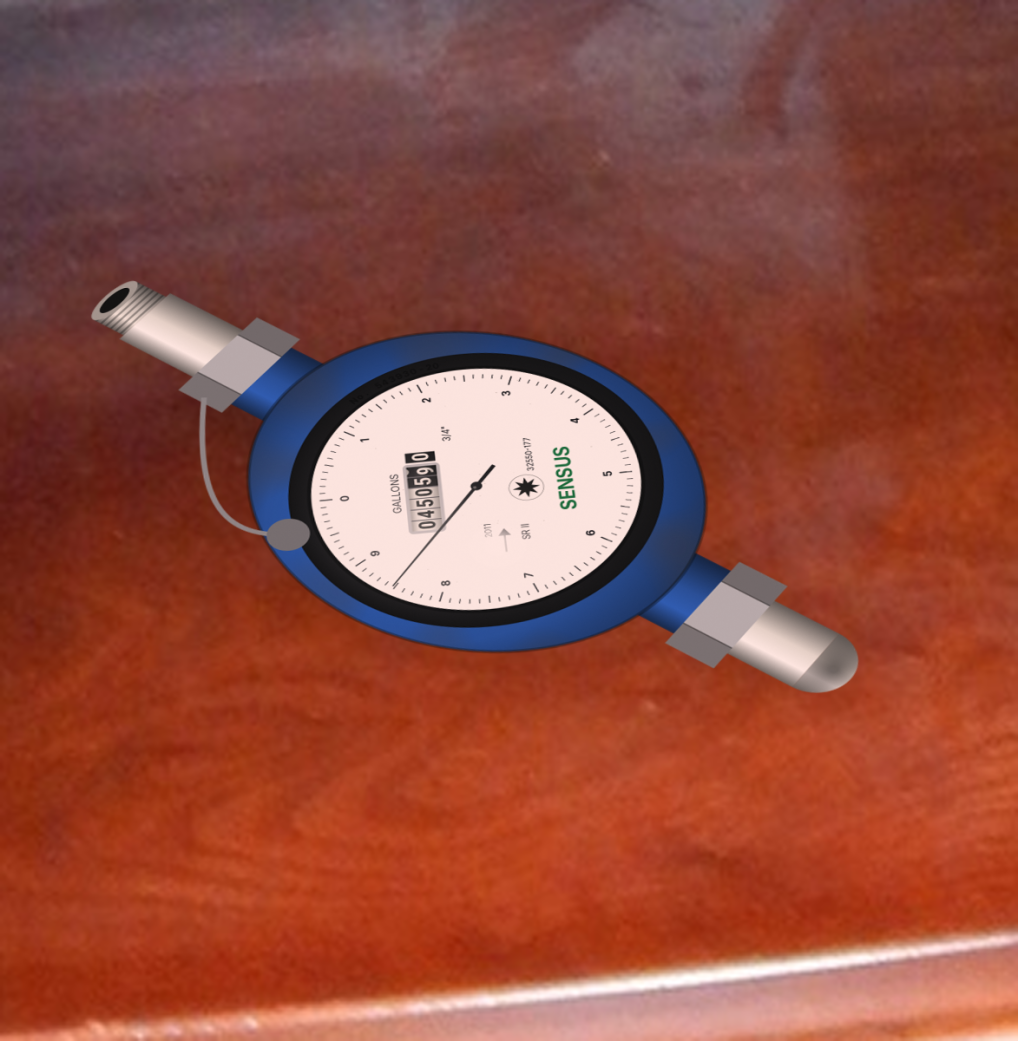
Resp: 450588.5 gal
